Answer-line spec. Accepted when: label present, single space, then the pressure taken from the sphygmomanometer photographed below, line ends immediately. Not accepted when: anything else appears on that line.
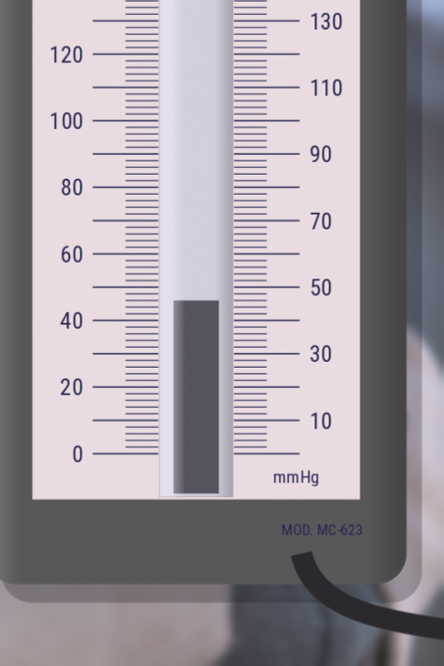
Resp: 46 mmHg
